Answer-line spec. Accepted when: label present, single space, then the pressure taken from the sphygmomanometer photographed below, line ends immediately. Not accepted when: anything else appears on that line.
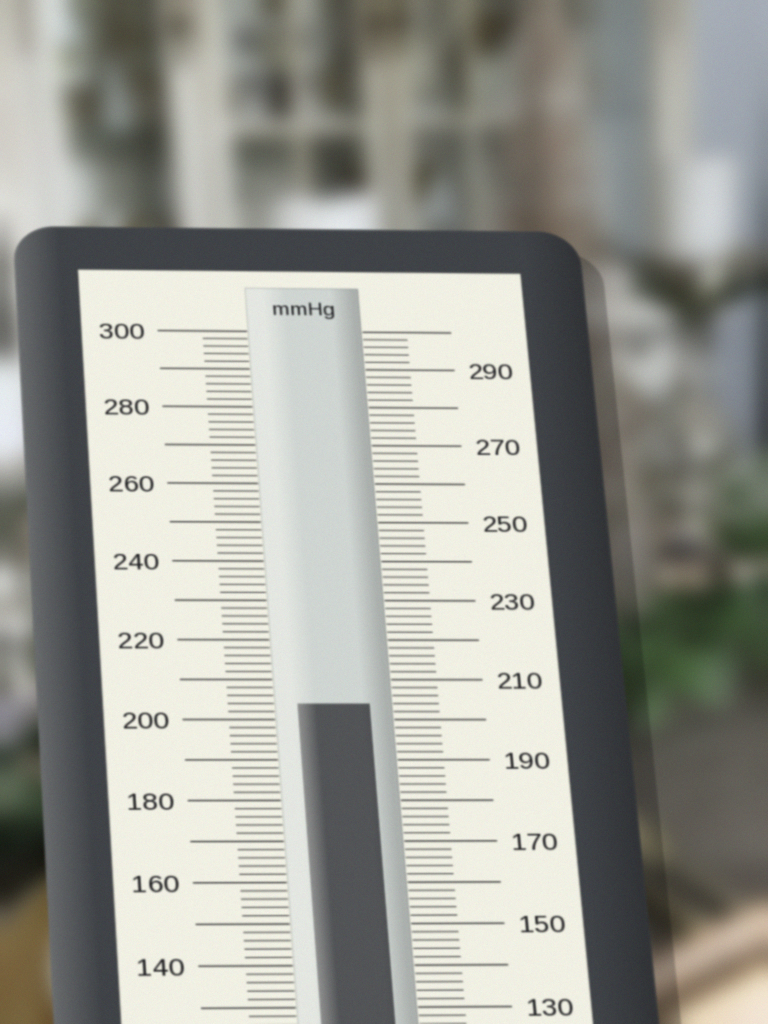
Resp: 204 mmHg
